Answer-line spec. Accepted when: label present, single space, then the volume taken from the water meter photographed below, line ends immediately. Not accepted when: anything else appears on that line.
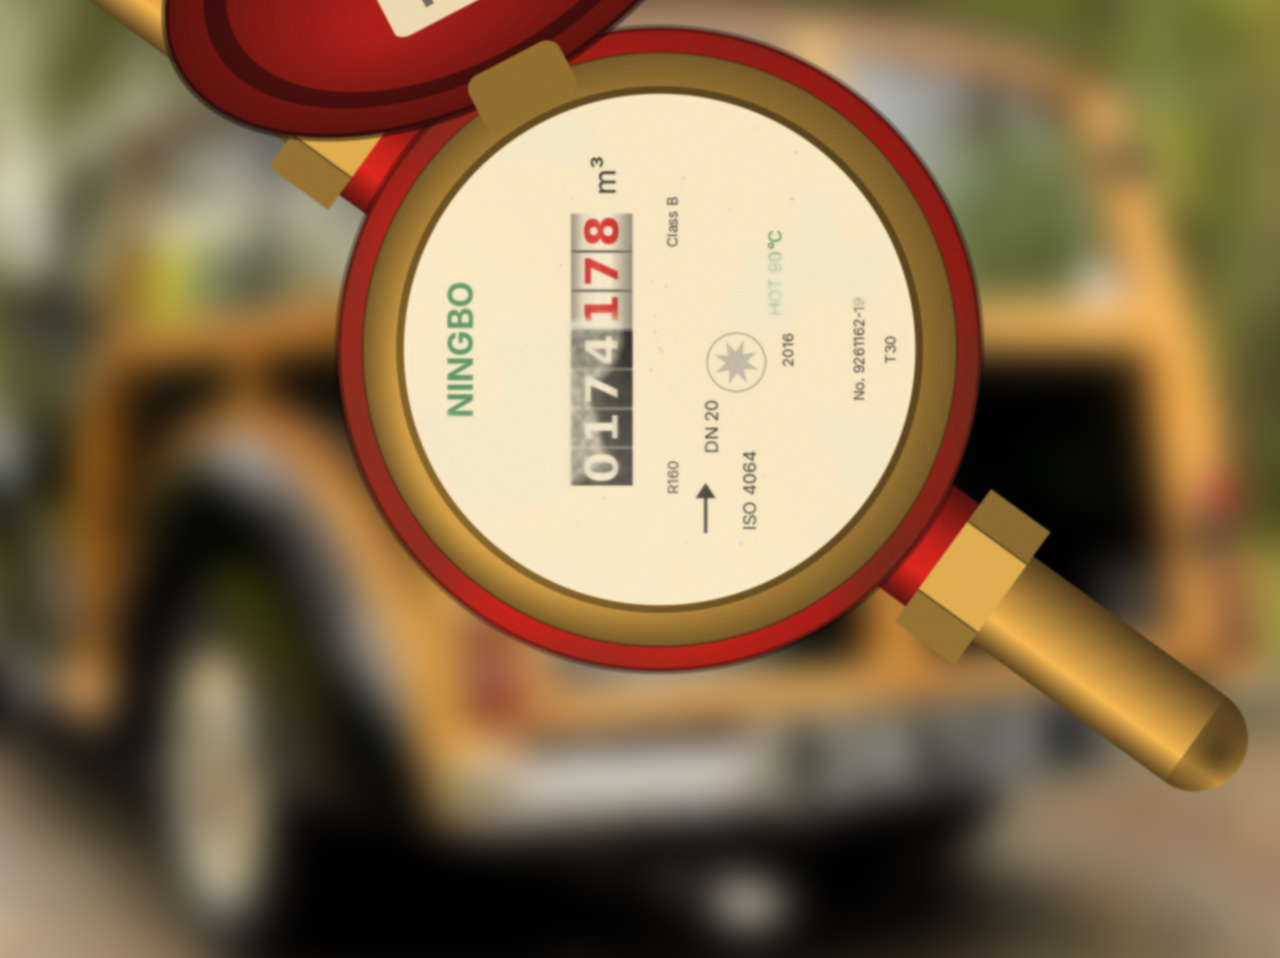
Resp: 174.178 m³
